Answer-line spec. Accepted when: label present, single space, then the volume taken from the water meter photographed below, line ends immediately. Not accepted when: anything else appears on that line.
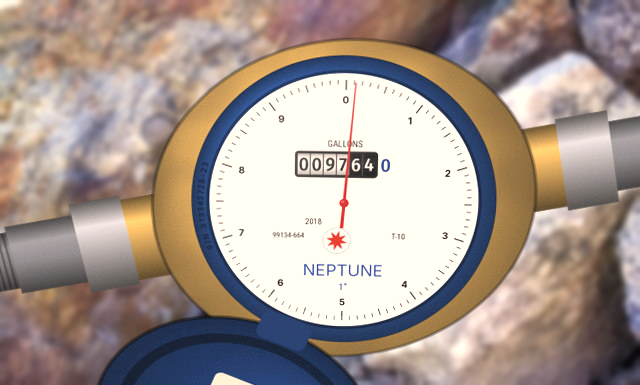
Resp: 97640.1 gal
